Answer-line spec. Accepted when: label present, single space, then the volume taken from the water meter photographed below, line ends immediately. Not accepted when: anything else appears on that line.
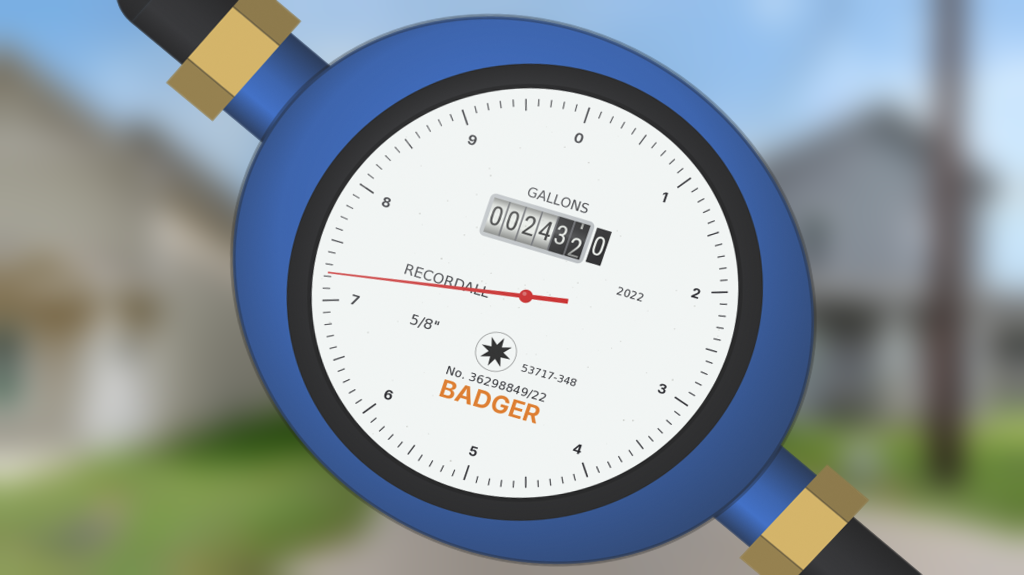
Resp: 24317.2 gal
